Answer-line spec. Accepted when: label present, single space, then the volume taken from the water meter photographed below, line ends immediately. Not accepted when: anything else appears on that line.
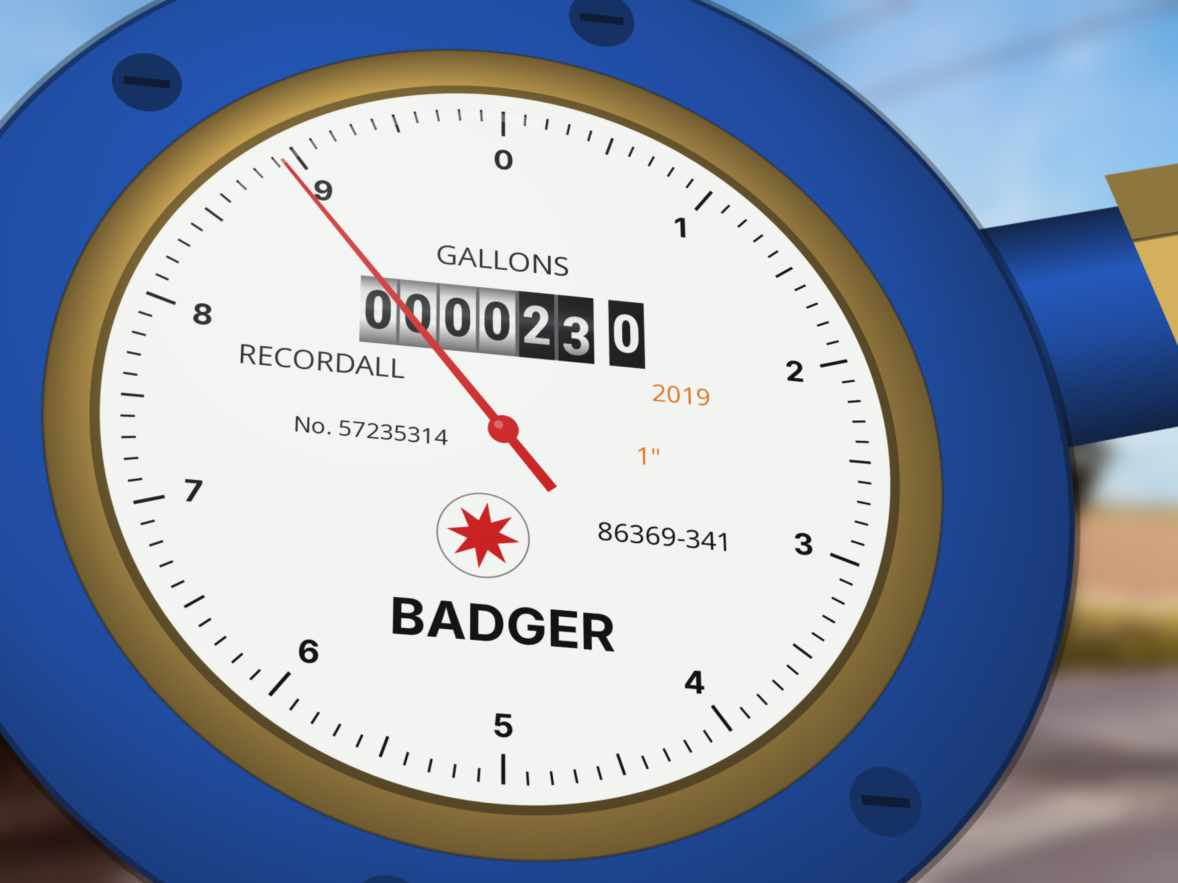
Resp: 228.9 gal
